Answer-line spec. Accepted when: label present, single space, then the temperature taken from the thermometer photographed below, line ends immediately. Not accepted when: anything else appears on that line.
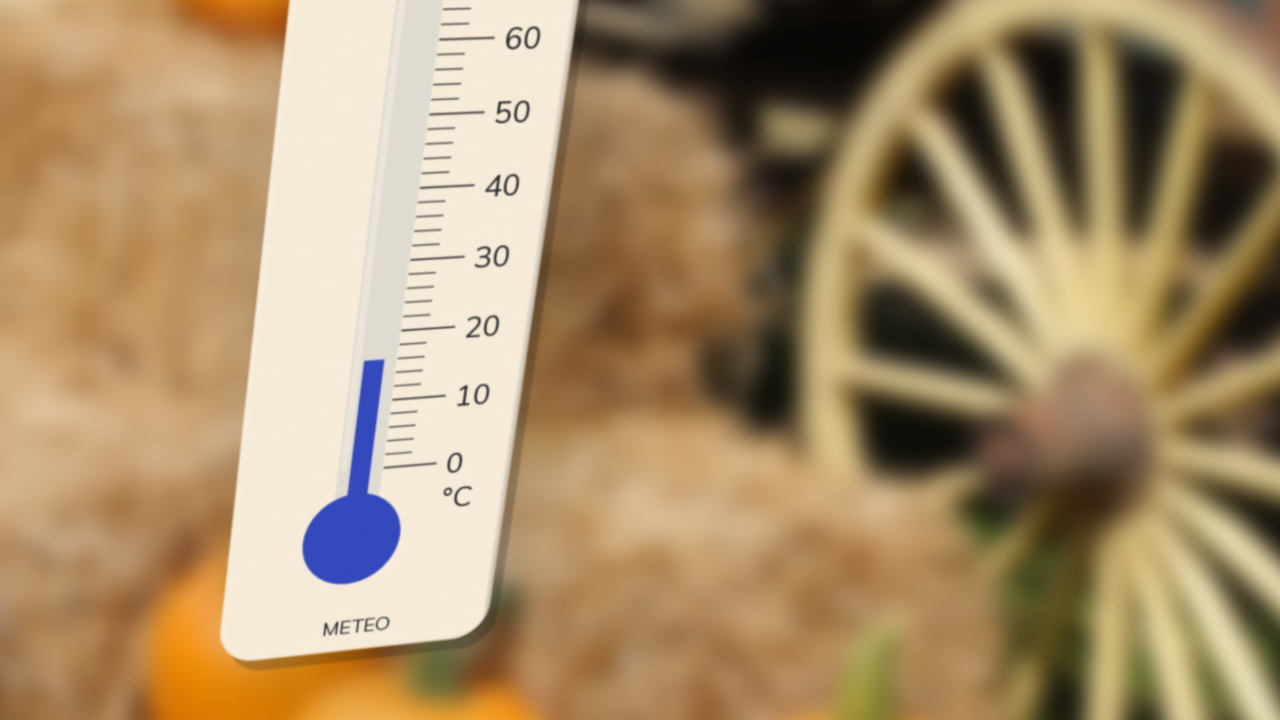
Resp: 16 °C
